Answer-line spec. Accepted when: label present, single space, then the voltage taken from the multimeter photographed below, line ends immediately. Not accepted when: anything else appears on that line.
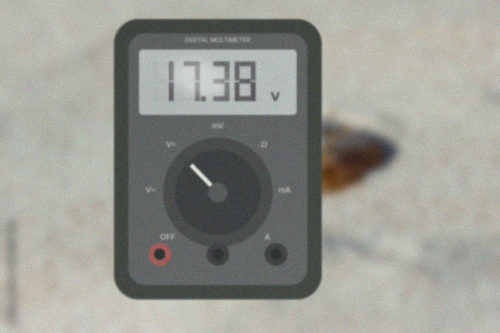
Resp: 17.38 V
